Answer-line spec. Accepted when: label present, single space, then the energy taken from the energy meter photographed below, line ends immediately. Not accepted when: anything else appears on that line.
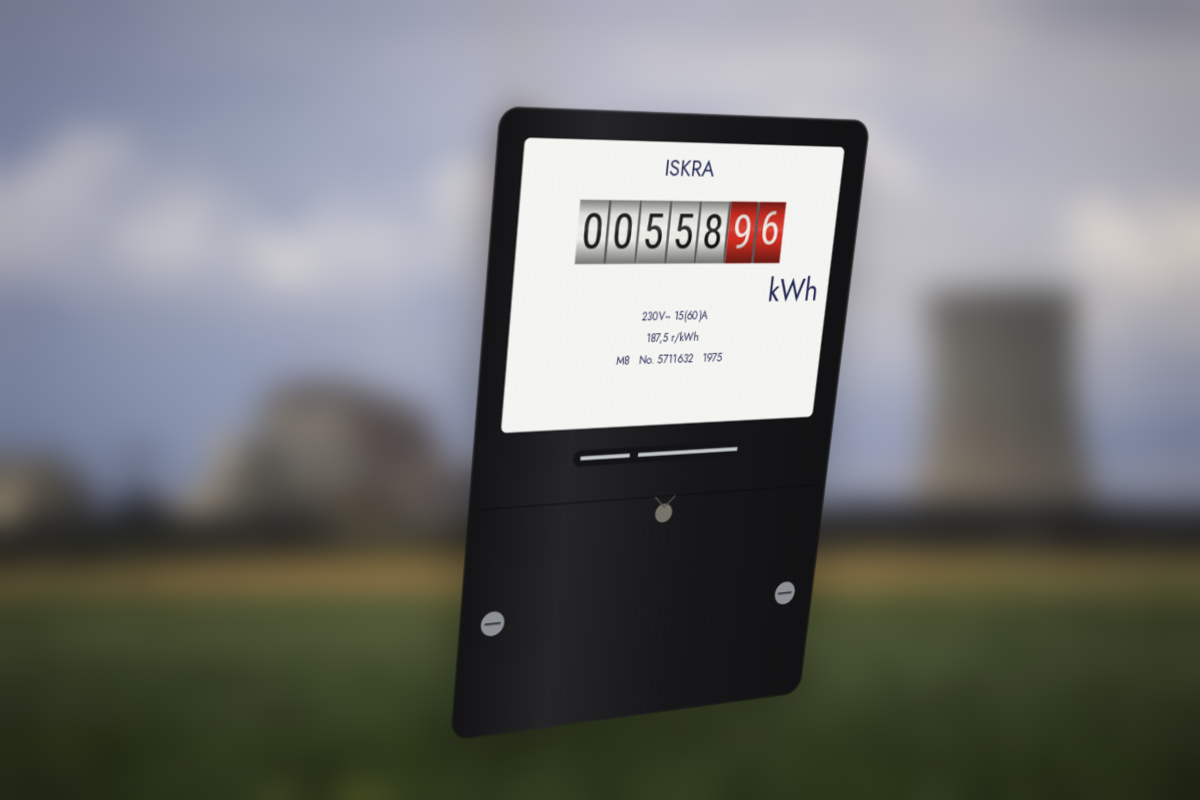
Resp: 558.96 kWh
